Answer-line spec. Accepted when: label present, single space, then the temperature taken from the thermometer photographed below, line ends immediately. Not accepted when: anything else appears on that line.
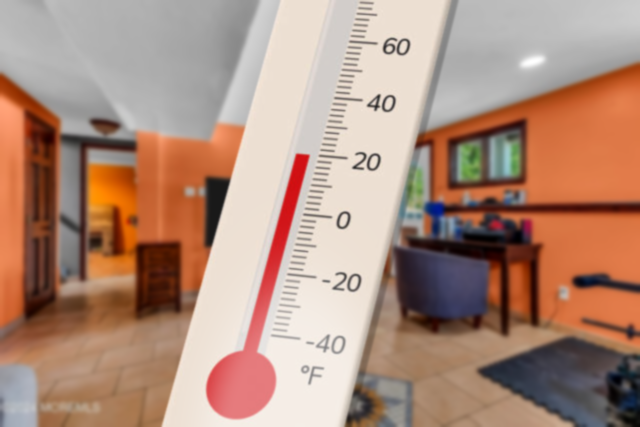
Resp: 20 °F
